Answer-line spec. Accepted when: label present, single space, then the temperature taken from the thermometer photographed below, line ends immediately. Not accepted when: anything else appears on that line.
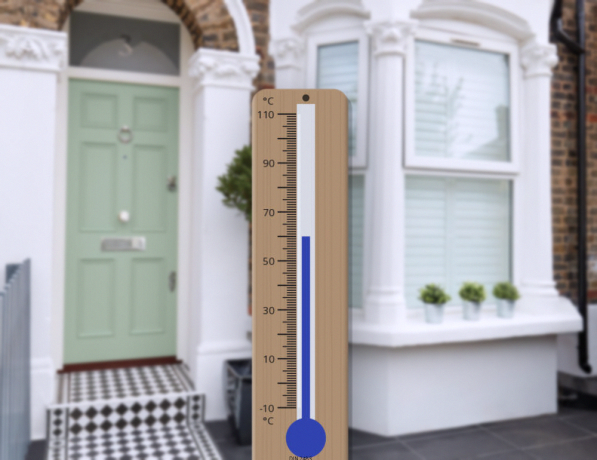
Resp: 60 °C
